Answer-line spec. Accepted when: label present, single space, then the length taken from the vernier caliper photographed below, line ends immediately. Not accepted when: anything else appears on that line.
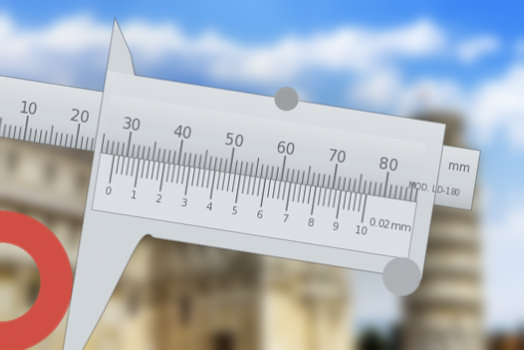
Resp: 27.5 mm
